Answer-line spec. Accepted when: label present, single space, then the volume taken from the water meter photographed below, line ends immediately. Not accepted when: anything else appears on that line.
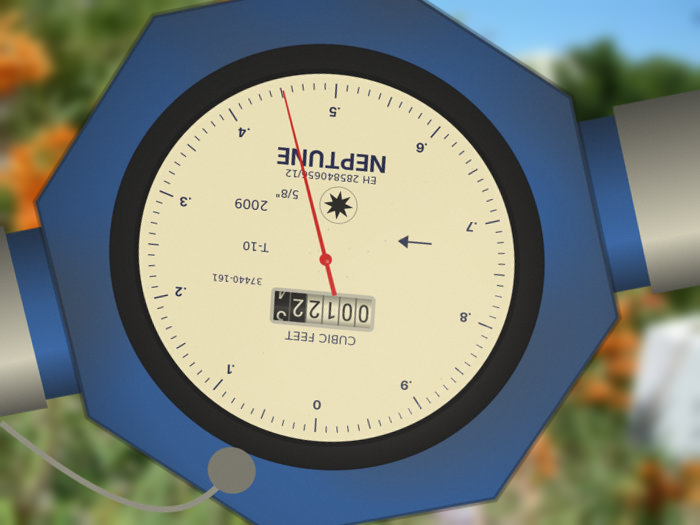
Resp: 1223.45 ft³
